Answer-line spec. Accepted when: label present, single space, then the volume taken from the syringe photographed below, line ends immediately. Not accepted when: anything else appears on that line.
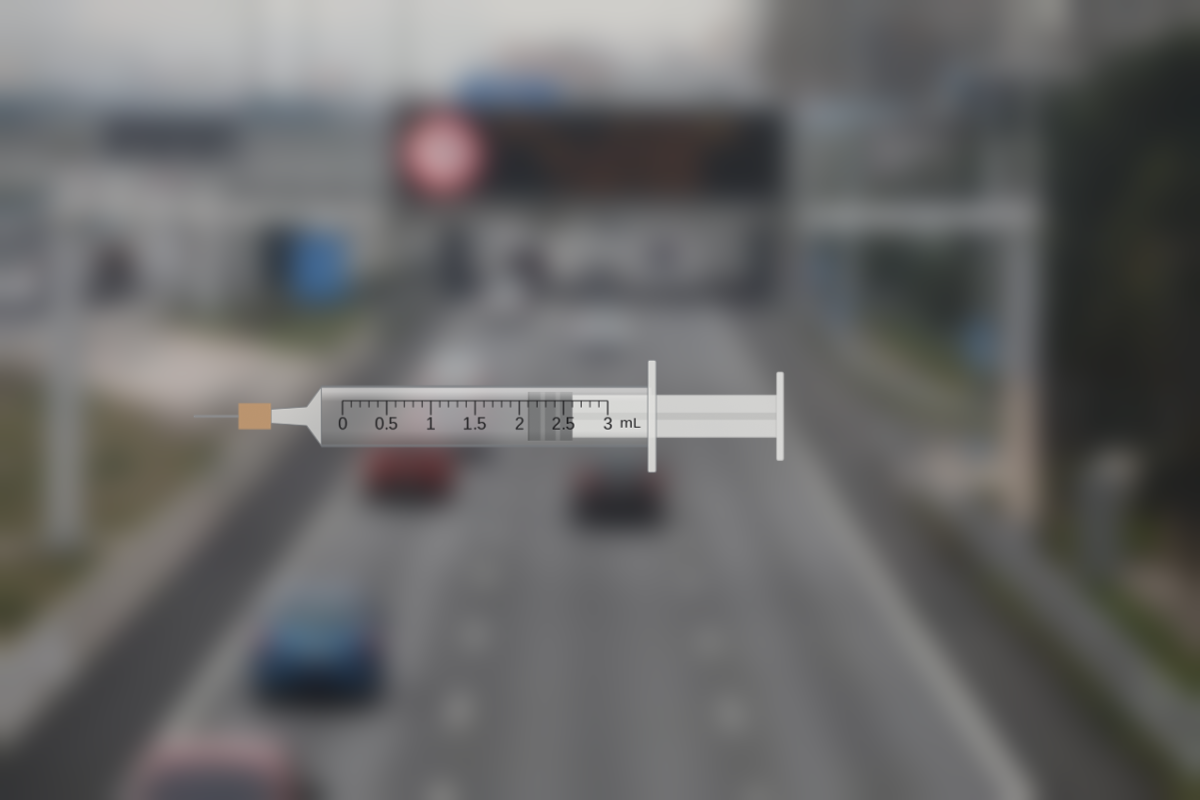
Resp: 2.1 mL
